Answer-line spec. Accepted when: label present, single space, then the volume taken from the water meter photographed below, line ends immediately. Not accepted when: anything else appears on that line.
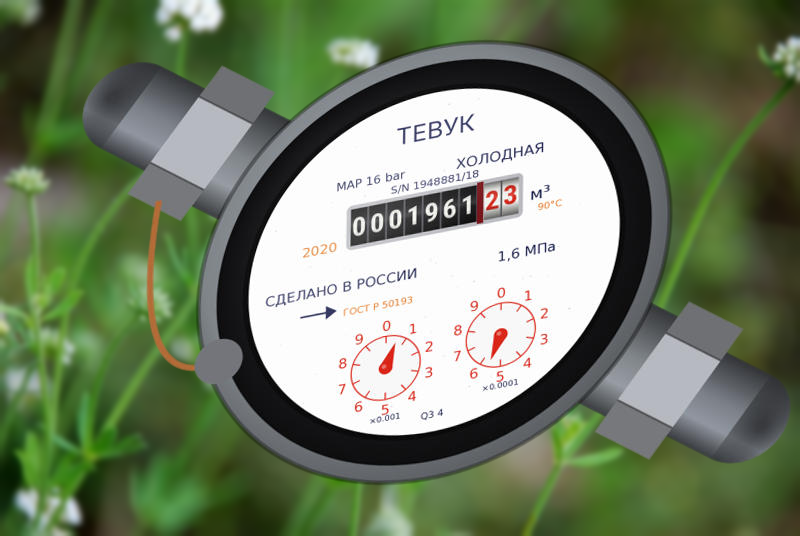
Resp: 1961.2305 m³
